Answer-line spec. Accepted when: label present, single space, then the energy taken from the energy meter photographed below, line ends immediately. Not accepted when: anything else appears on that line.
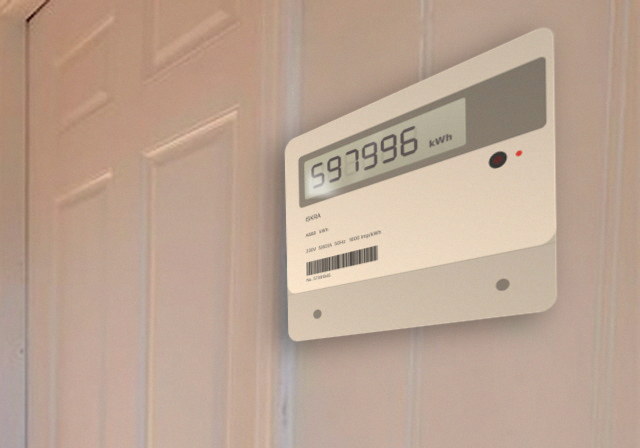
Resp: 597996 kWh
